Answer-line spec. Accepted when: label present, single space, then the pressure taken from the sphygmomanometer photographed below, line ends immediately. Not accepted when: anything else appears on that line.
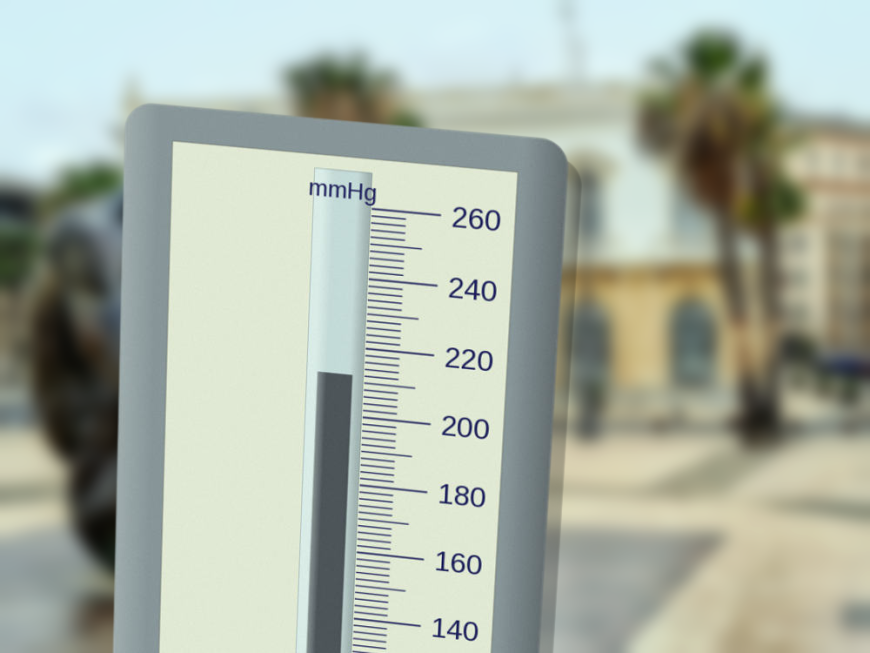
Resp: 212 mmHg
